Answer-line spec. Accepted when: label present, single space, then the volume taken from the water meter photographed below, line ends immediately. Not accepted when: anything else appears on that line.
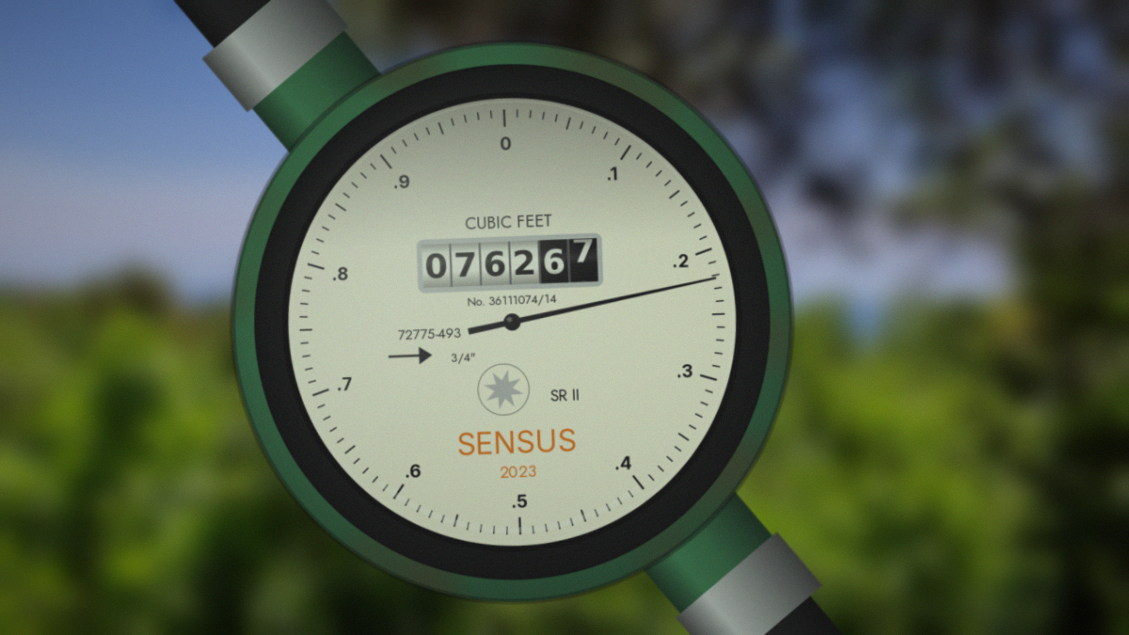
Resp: 76267.22 ft³
